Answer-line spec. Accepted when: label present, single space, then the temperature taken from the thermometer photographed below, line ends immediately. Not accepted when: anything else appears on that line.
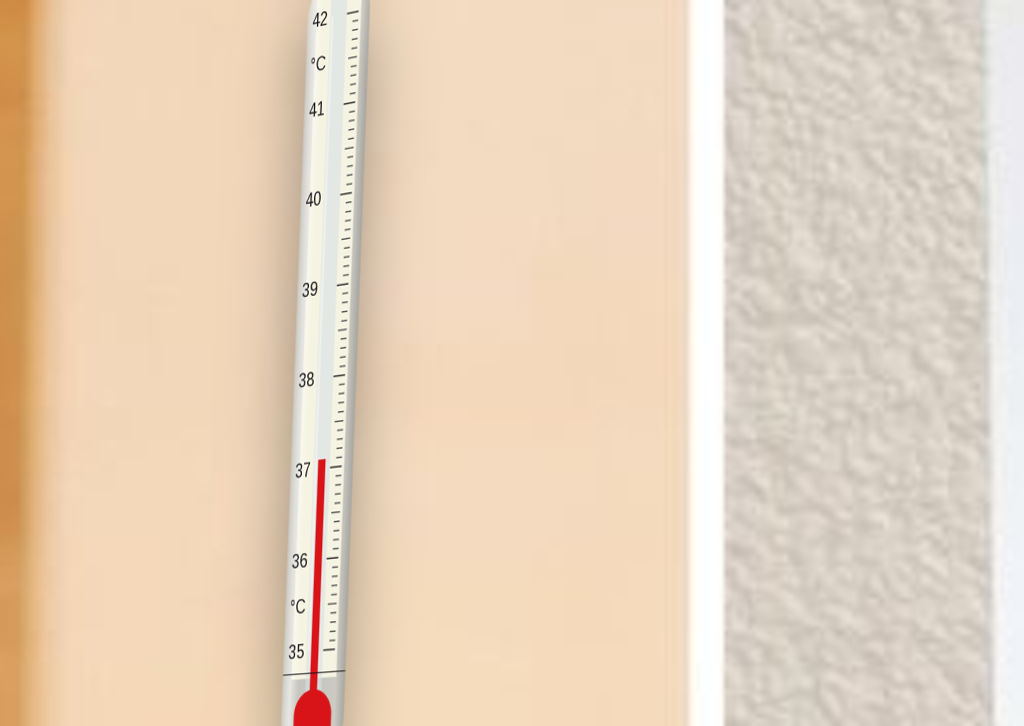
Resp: 37.1 °C
